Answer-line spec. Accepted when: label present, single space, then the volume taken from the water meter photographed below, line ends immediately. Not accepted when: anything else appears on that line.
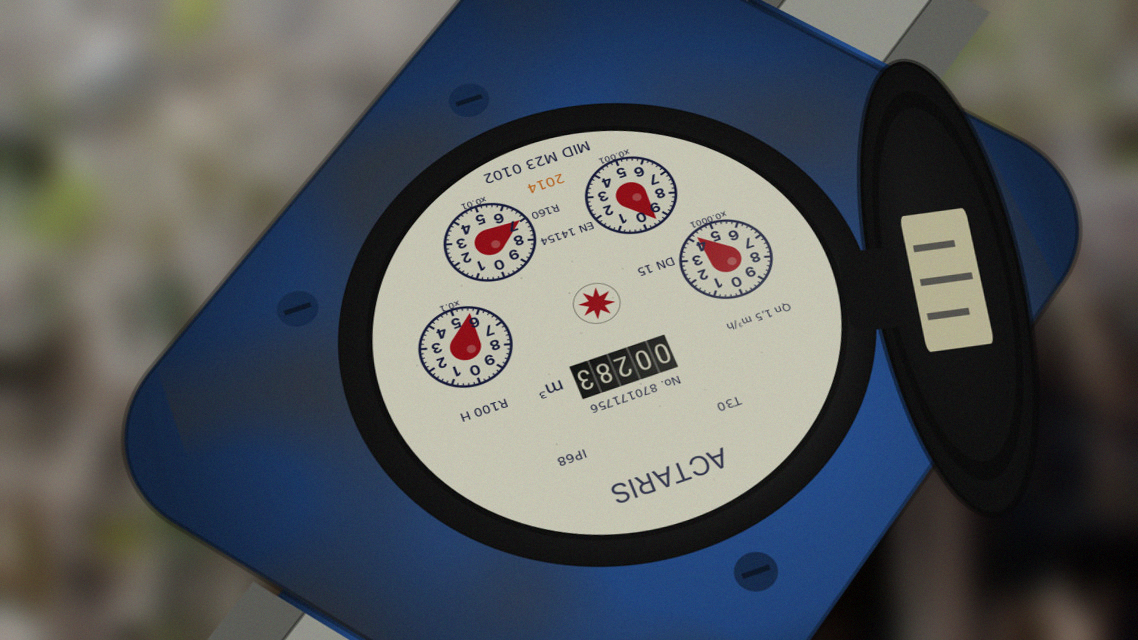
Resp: 283.5694 m³
